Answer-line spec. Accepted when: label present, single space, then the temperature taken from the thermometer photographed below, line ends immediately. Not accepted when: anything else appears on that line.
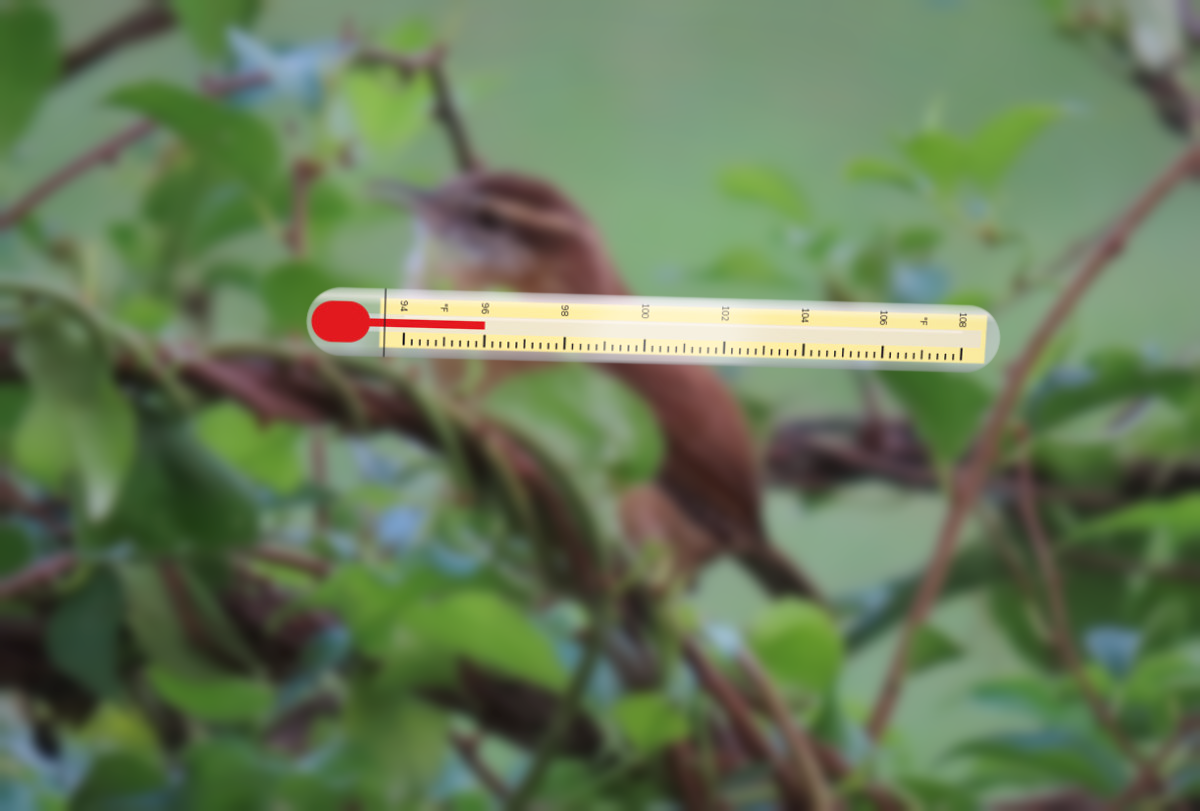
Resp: 96 °F
